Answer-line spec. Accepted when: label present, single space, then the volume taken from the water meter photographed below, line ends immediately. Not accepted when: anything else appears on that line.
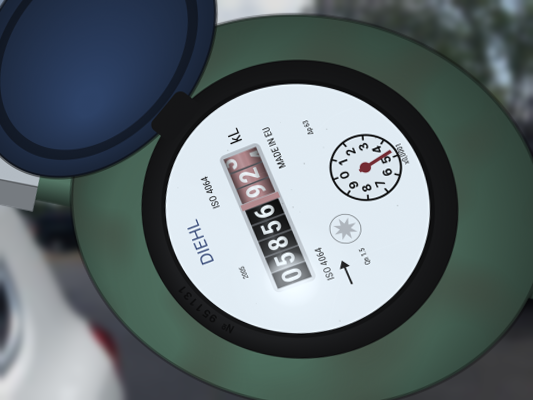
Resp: 5856.9234 kL
